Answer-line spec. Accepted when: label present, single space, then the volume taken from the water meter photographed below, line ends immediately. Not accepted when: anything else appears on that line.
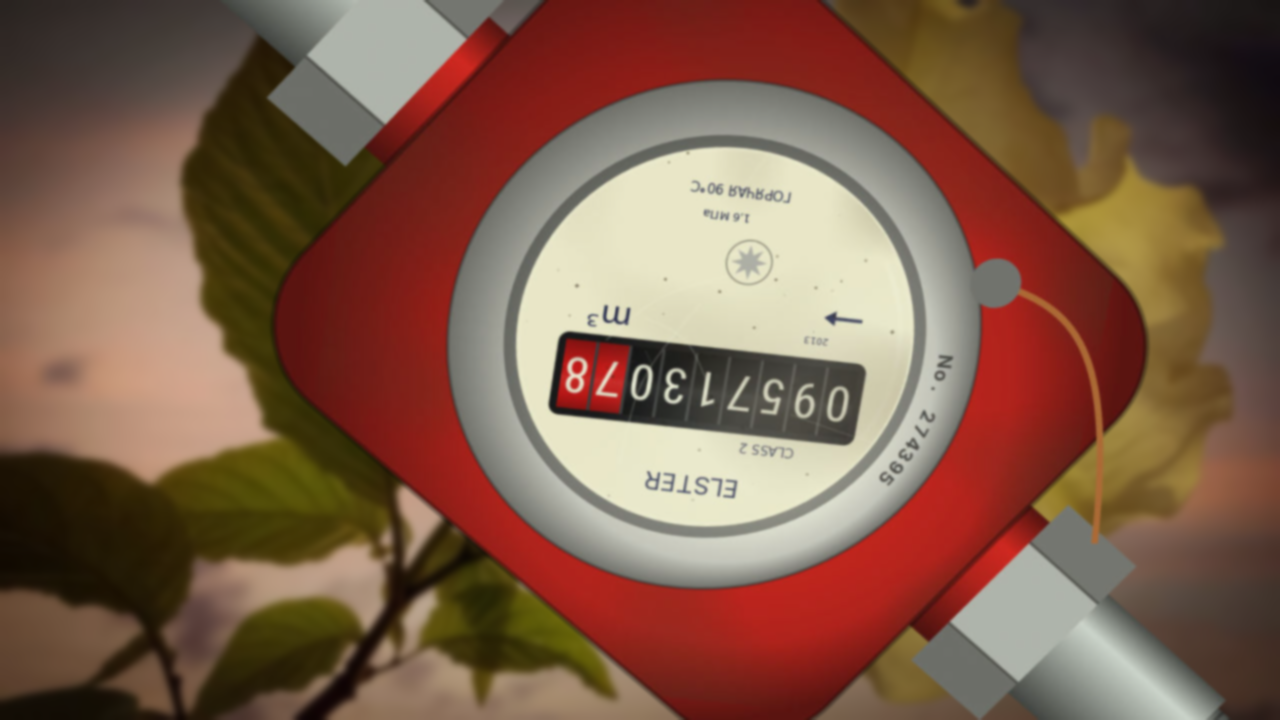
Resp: 957130.78 m³
